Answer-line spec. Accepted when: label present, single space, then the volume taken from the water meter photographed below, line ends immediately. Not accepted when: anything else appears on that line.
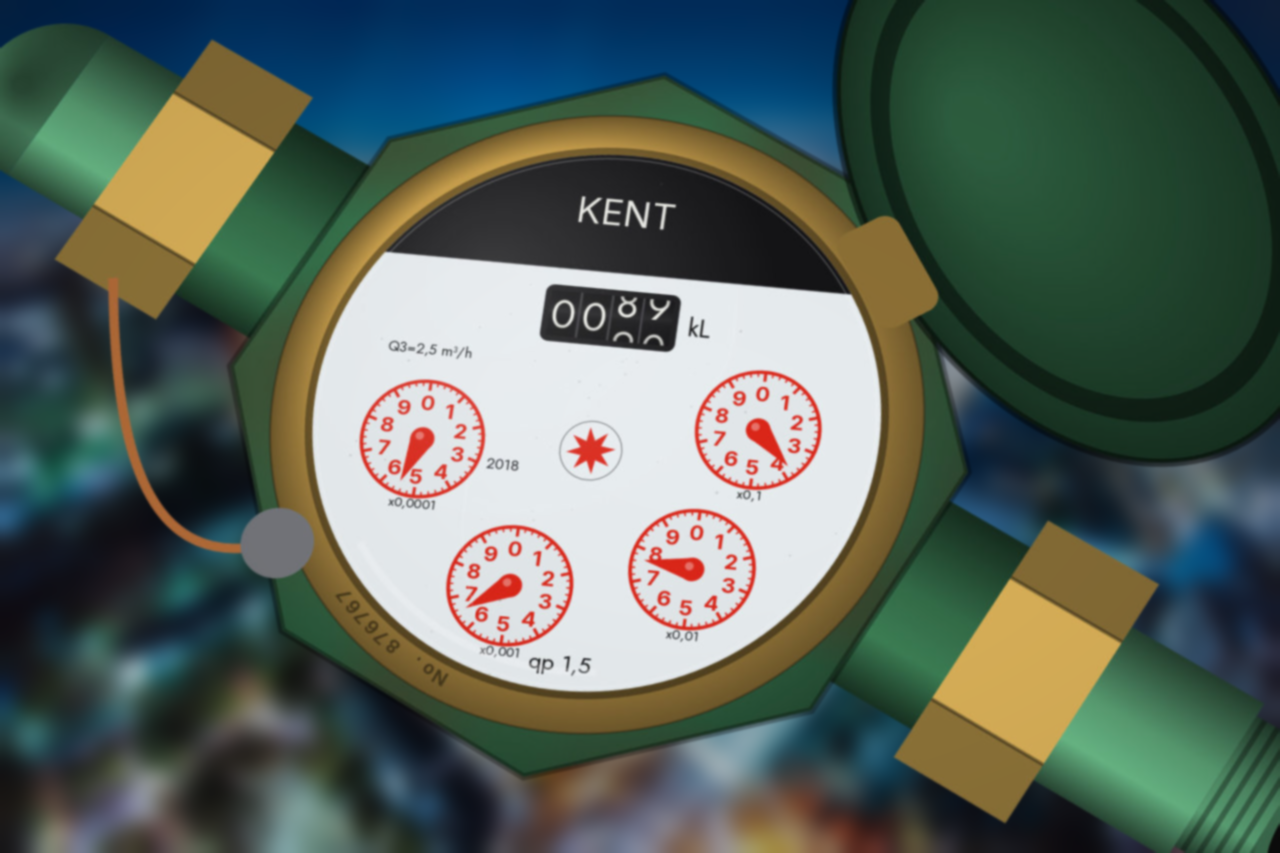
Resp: 89.3765 kL
